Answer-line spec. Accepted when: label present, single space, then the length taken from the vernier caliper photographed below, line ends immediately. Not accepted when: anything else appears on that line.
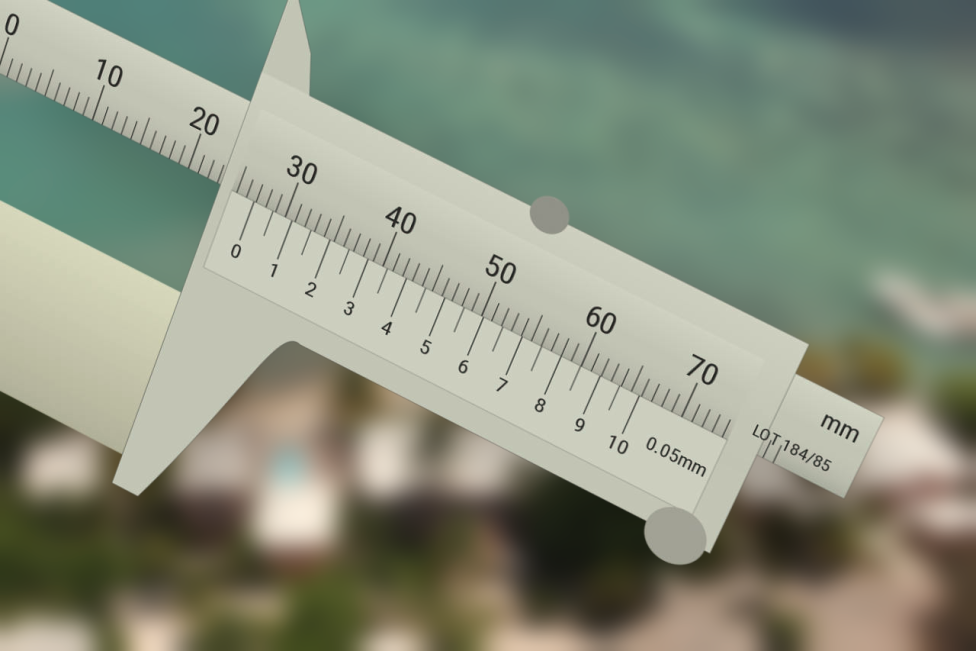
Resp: 26.8 mm
